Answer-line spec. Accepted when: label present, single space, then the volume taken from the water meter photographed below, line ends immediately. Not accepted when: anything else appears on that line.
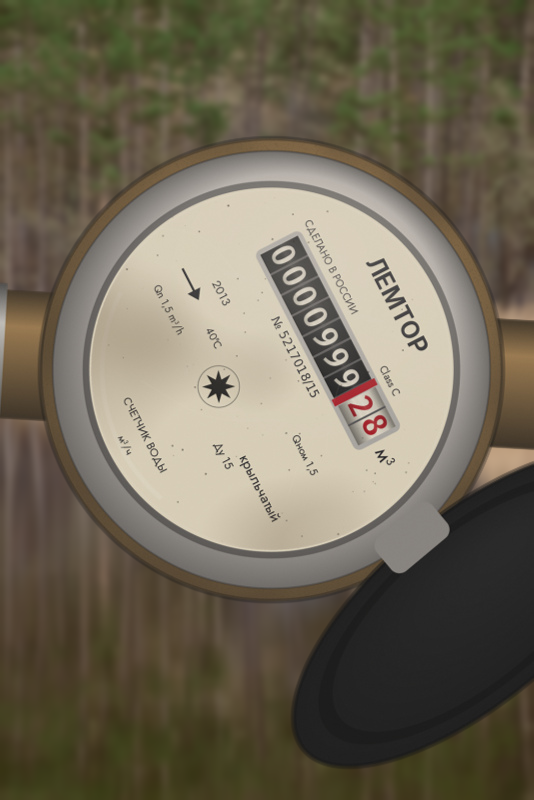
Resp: 999.28 m³
